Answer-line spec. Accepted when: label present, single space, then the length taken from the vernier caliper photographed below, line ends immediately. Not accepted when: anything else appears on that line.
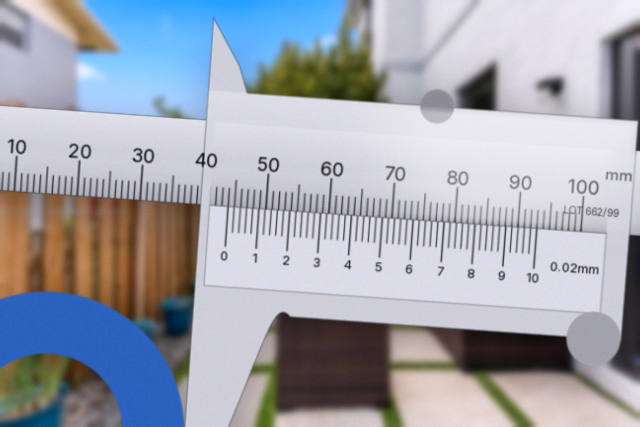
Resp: 44.0 mm
